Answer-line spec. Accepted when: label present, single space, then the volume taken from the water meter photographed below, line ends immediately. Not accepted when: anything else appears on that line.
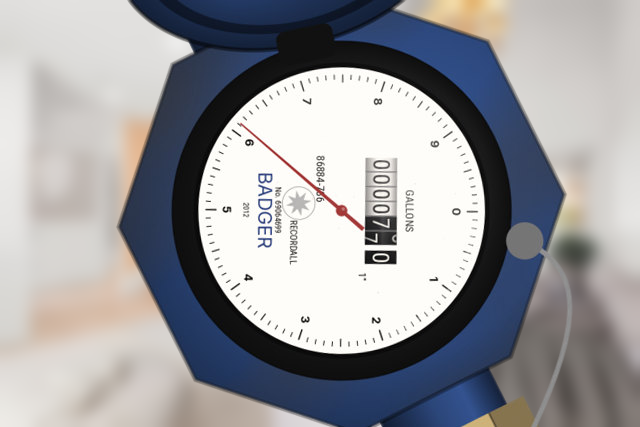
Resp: 766.1 gal
